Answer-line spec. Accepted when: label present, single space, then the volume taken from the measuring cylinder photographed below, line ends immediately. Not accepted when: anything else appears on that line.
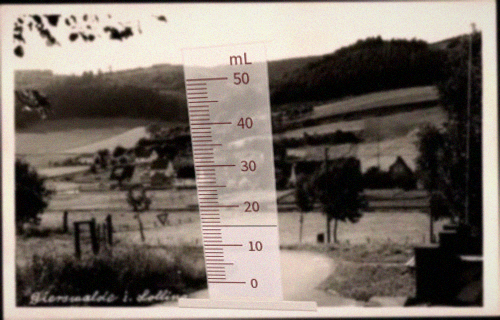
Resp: 15 mL
